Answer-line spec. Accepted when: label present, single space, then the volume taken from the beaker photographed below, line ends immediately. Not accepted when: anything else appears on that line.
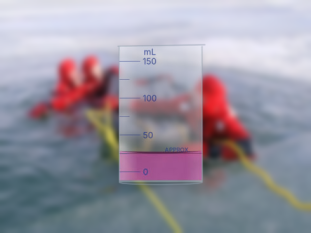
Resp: 25 mL
